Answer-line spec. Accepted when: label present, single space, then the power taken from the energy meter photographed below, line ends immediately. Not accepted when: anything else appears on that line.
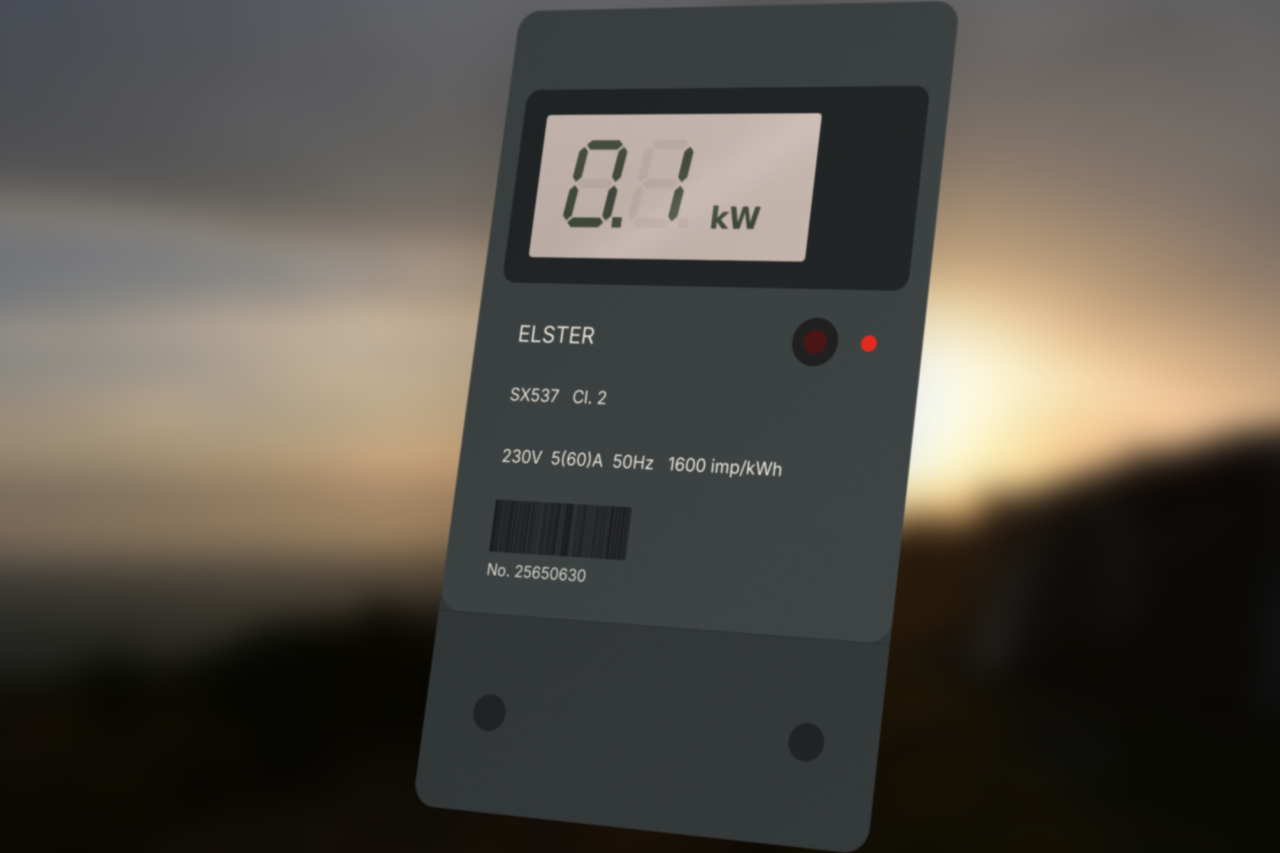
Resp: 0.1 kW
